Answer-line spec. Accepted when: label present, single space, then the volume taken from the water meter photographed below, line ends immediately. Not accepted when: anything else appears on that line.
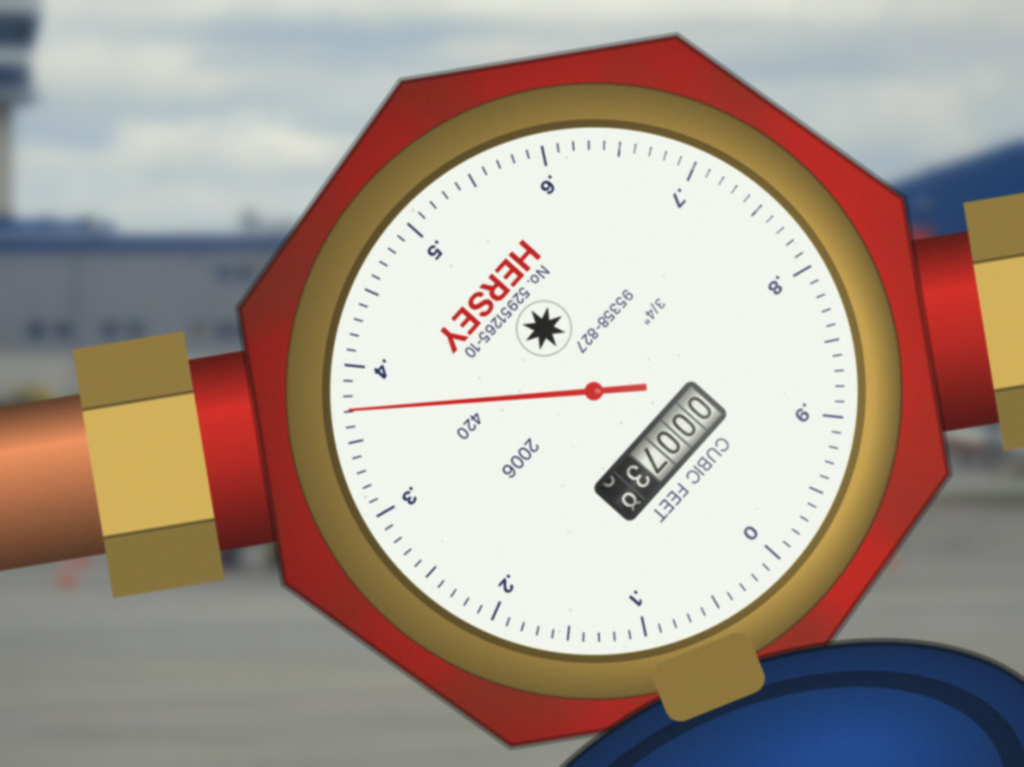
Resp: 738.37 ft³
